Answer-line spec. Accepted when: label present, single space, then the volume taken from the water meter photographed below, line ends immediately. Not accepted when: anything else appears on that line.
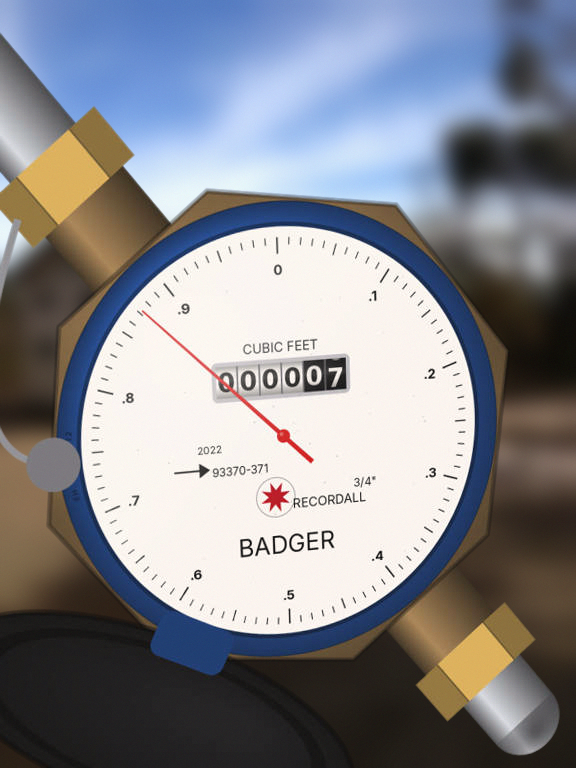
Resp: 6.87 ft³
